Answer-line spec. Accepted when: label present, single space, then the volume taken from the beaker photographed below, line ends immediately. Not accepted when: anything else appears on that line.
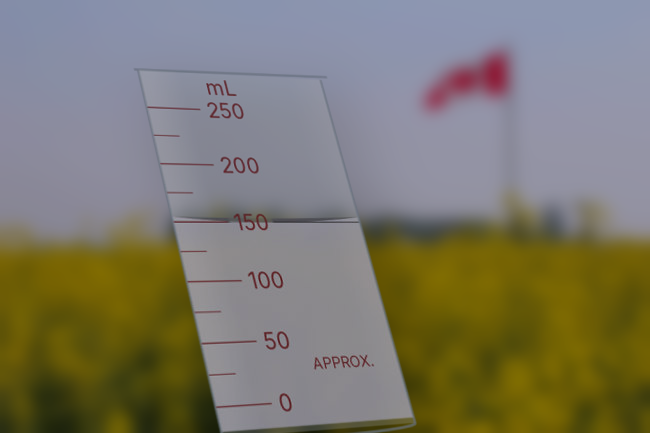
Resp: 150 mL
